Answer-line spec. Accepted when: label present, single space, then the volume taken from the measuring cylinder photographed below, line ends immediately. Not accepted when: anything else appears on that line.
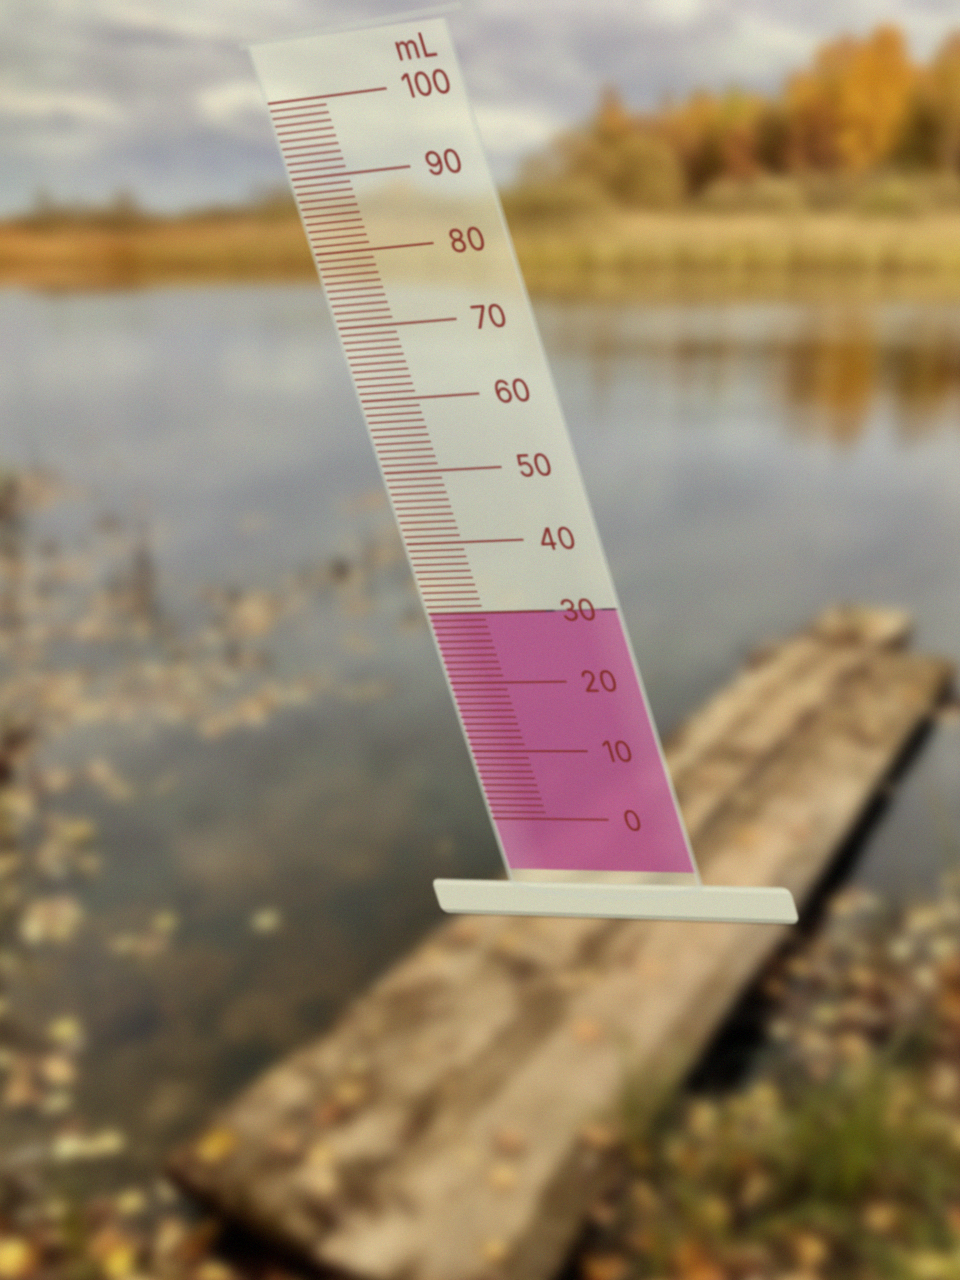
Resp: 30 mL
